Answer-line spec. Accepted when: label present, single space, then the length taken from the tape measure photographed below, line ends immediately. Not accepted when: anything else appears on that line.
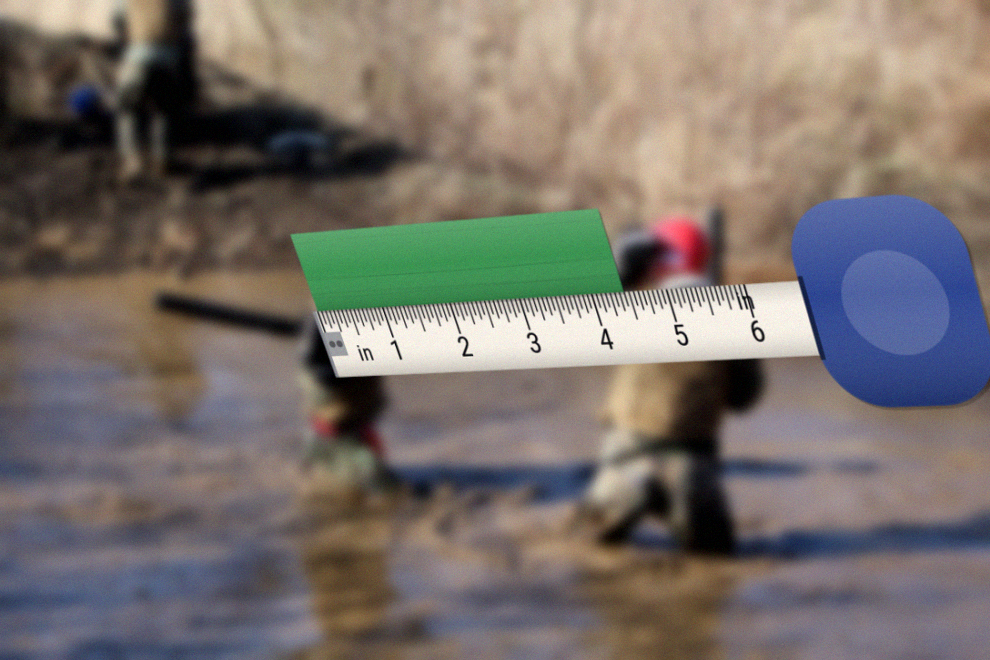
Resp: 4.4375 in
